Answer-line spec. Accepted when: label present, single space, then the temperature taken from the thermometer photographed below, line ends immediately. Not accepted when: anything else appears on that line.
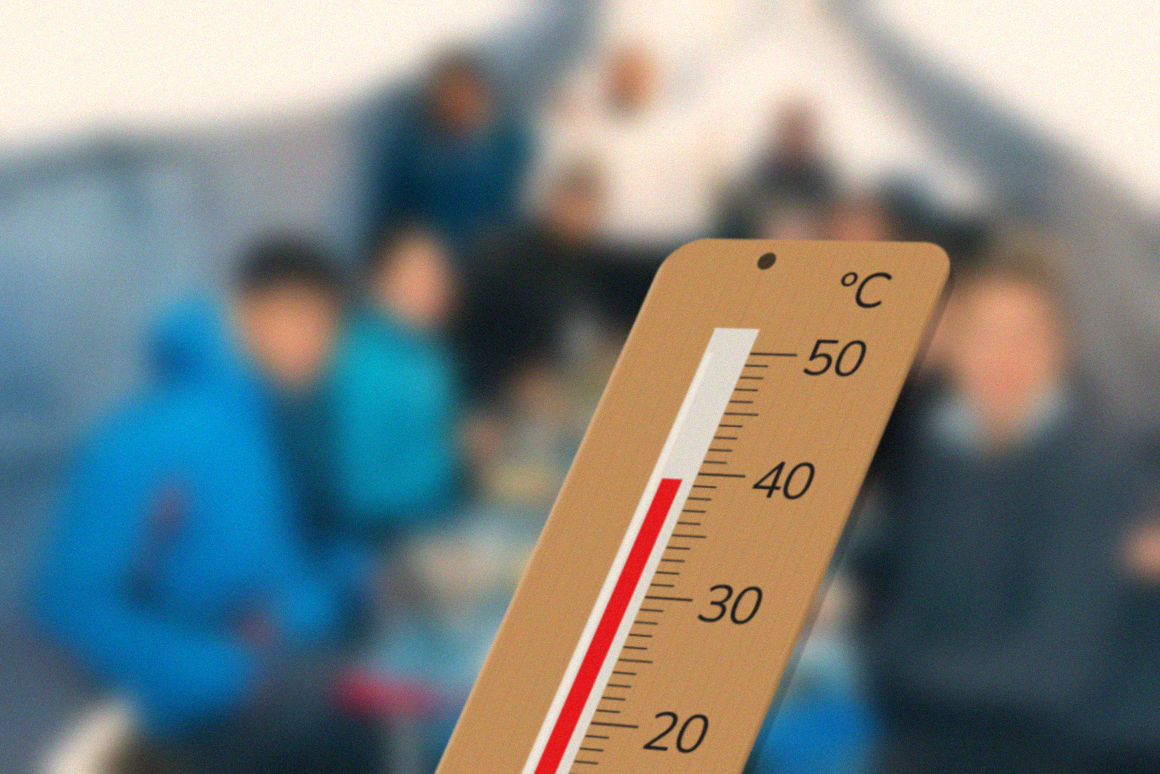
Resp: 39.5 °C
